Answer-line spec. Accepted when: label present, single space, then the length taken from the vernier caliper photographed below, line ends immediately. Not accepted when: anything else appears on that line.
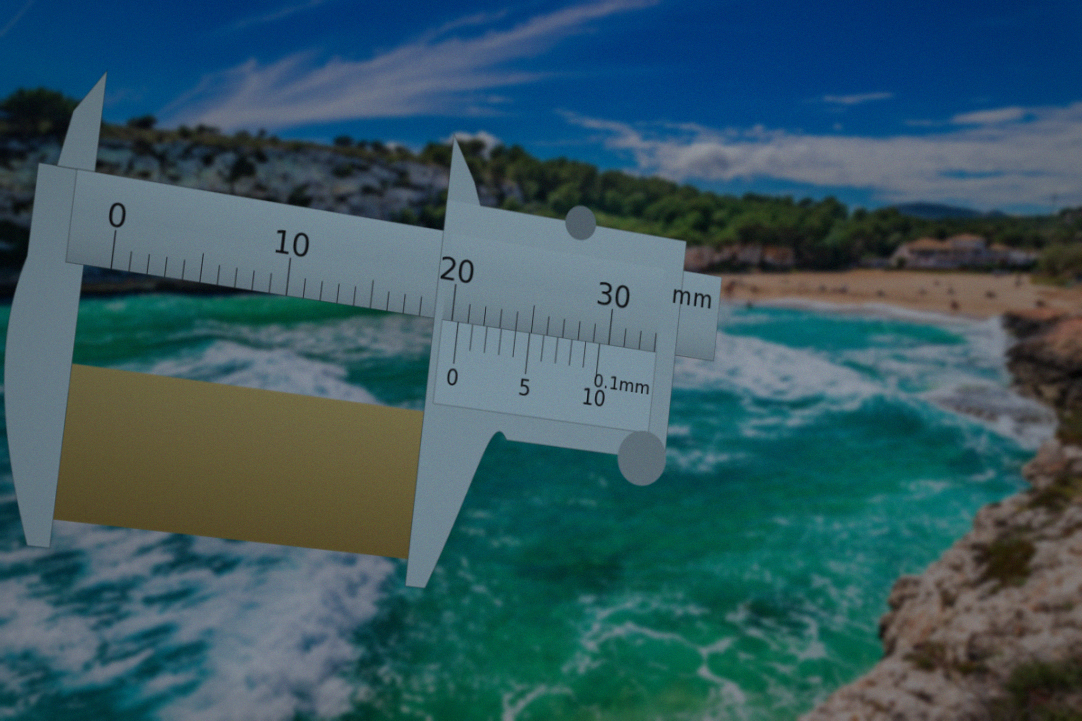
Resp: 20.4 mm
